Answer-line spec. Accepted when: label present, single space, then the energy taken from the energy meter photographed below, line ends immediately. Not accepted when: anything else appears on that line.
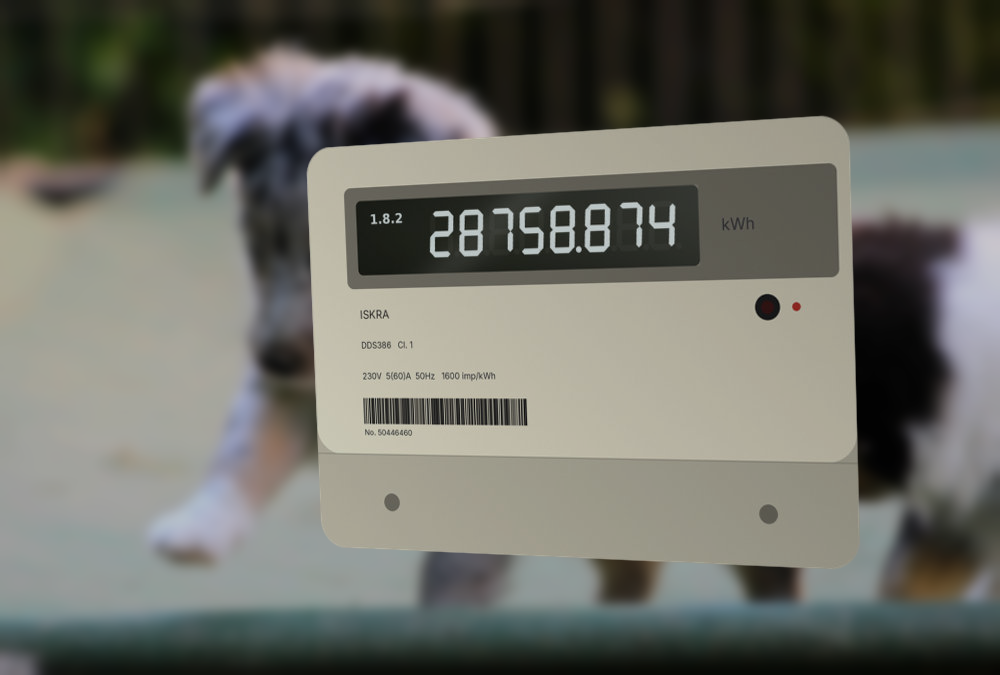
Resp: 28758.874 kWh
